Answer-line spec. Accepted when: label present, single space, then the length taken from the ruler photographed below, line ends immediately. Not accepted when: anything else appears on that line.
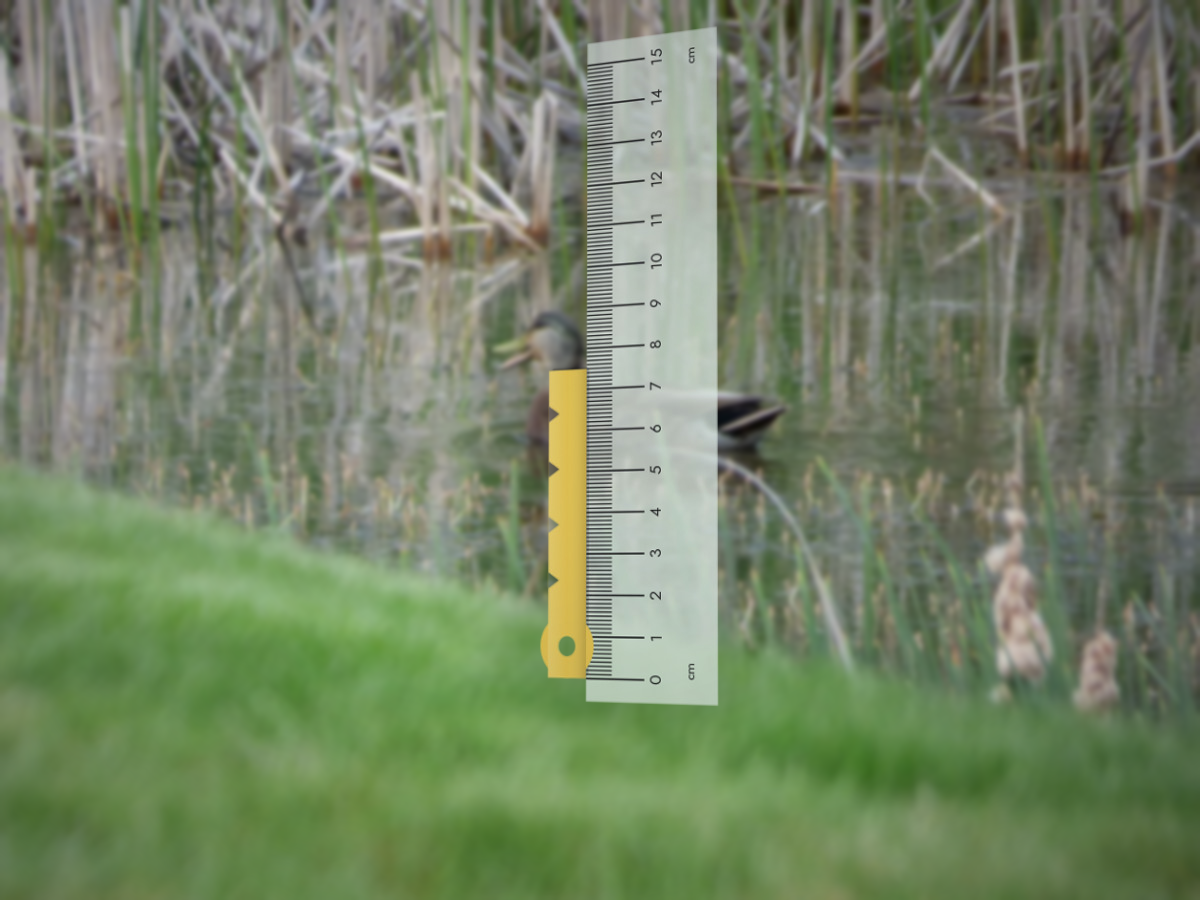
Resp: 7.5 cm
